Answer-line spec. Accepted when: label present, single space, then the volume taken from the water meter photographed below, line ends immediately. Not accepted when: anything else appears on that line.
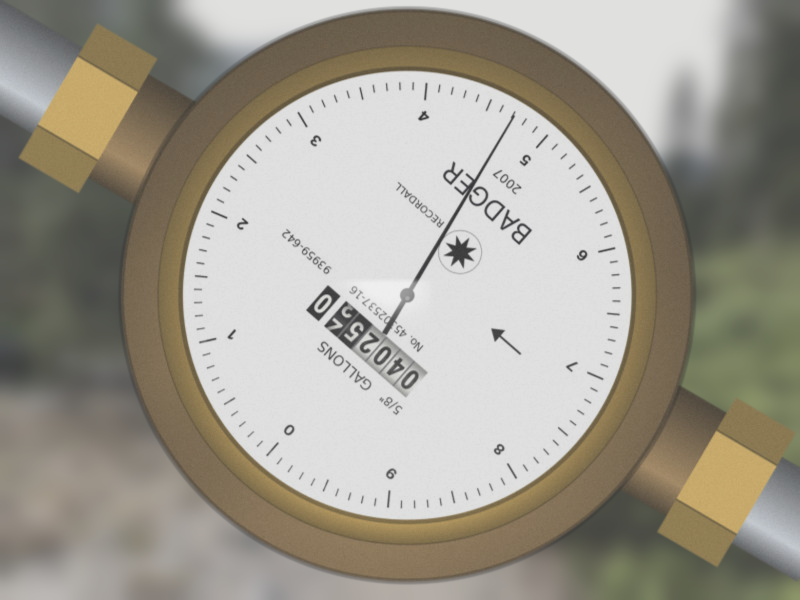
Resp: 402524.7 gal
